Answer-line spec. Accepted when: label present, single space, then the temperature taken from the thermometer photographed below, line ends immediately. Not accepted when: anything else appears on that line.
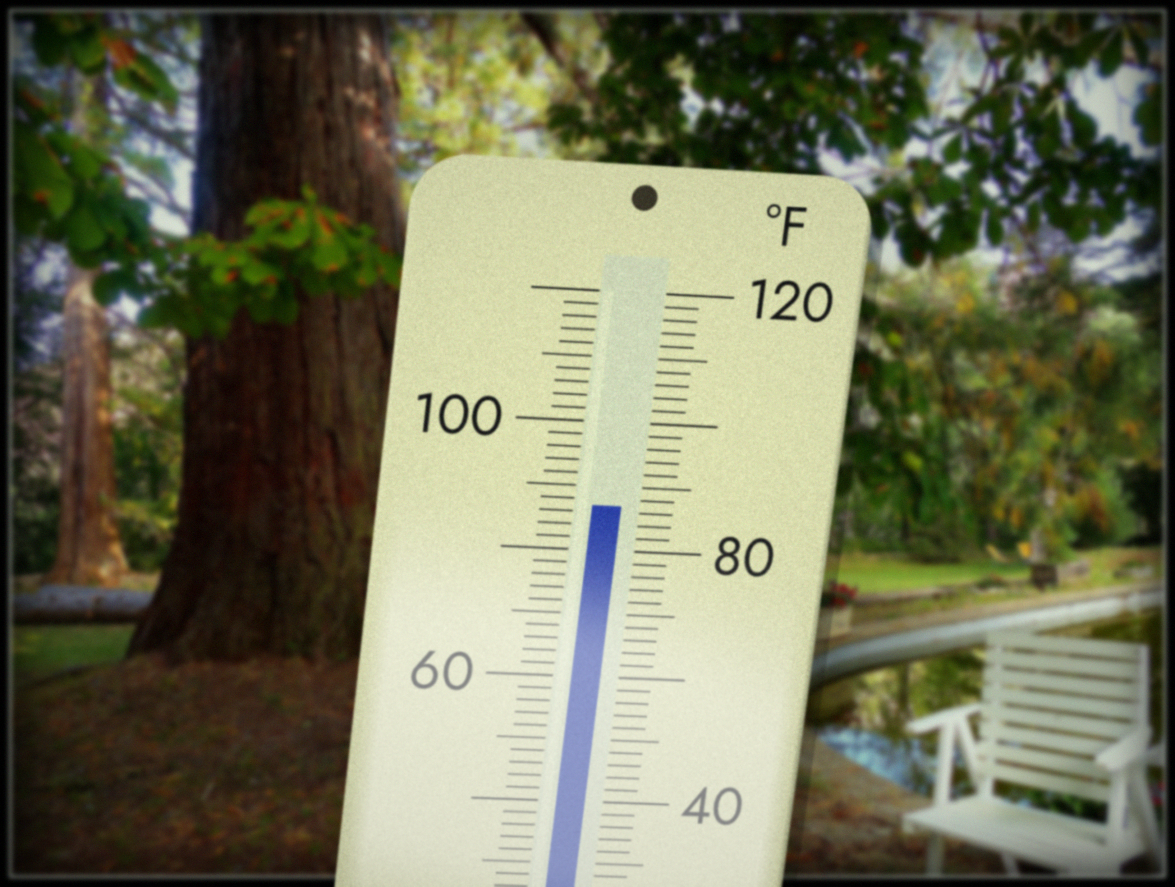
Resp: 87 °F
